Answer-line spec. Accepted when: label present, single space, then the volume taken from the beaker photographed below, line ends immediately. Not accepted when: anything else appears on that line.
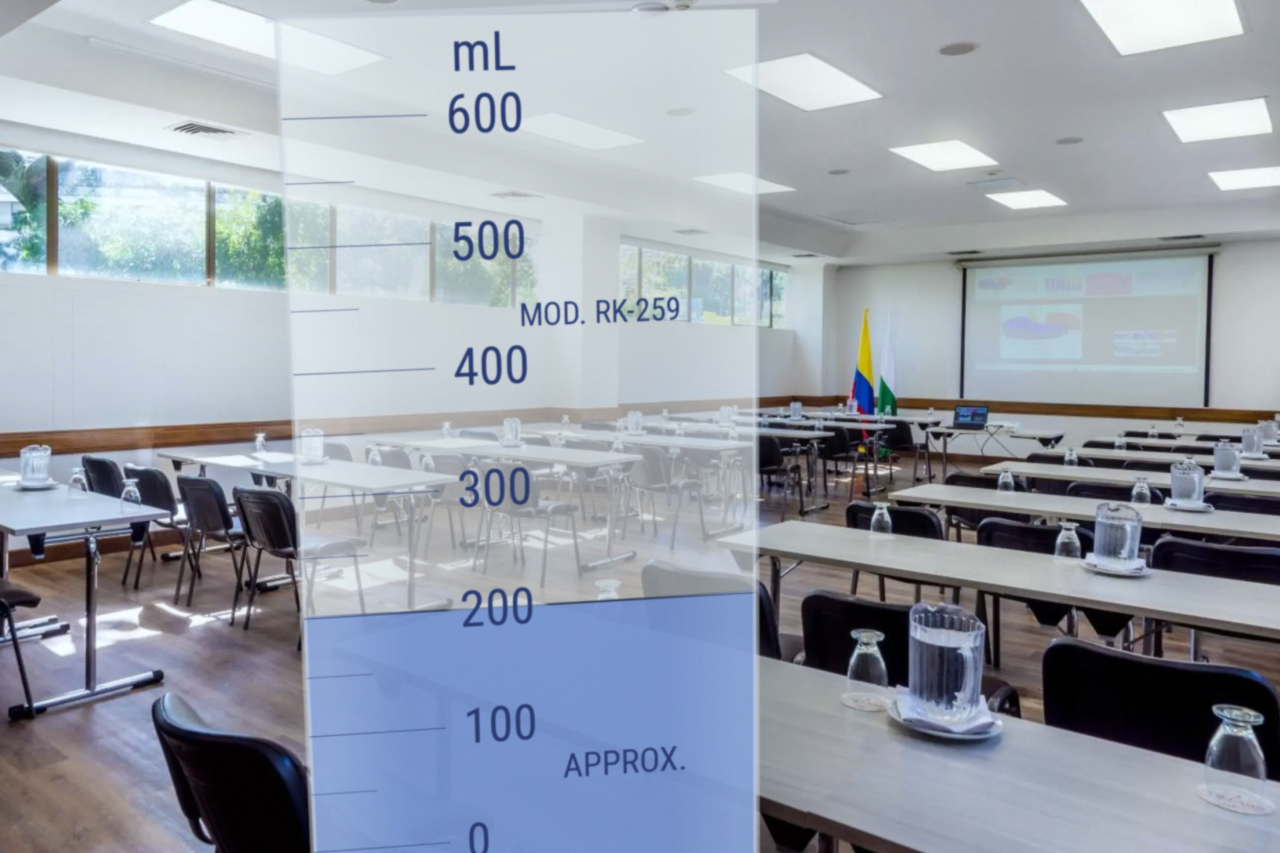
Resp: 200 mL
